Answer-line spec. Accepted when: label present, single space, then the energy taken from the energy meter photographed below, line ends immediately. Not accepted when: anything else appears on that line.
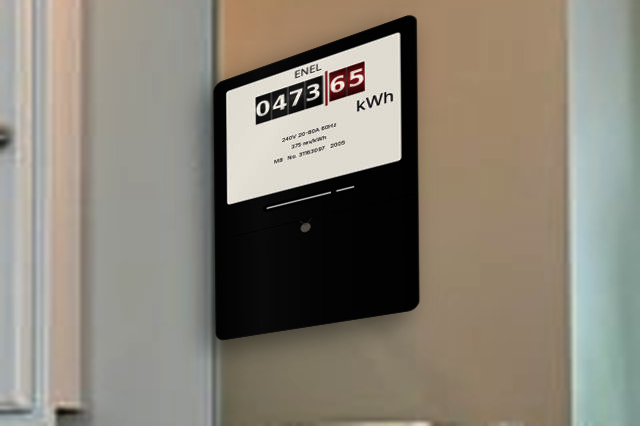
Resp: 473.65 kWh
